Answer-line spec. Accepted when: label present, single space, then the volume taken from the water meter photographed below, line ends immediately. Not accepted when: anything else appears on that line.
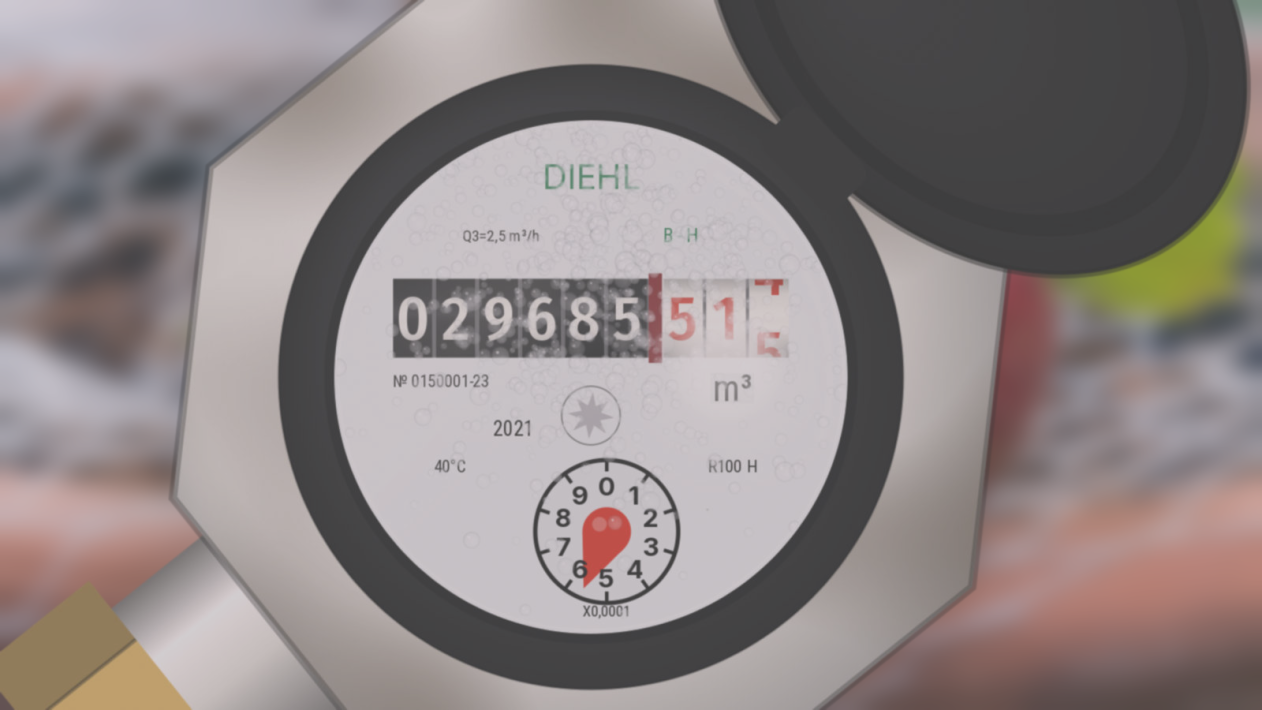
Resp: 29685.5145 m³
